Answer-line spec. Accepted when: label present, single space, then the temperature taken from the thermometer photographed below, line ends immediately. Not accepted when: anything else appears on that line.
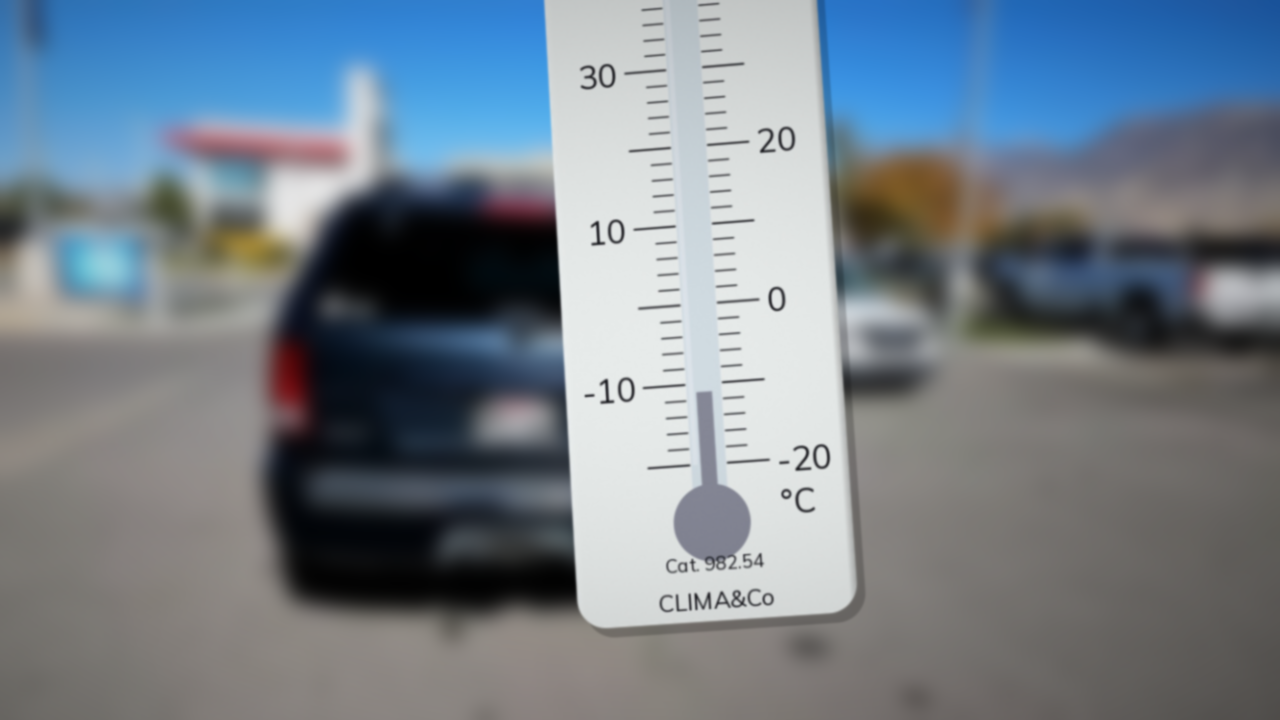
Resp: -11 °C
